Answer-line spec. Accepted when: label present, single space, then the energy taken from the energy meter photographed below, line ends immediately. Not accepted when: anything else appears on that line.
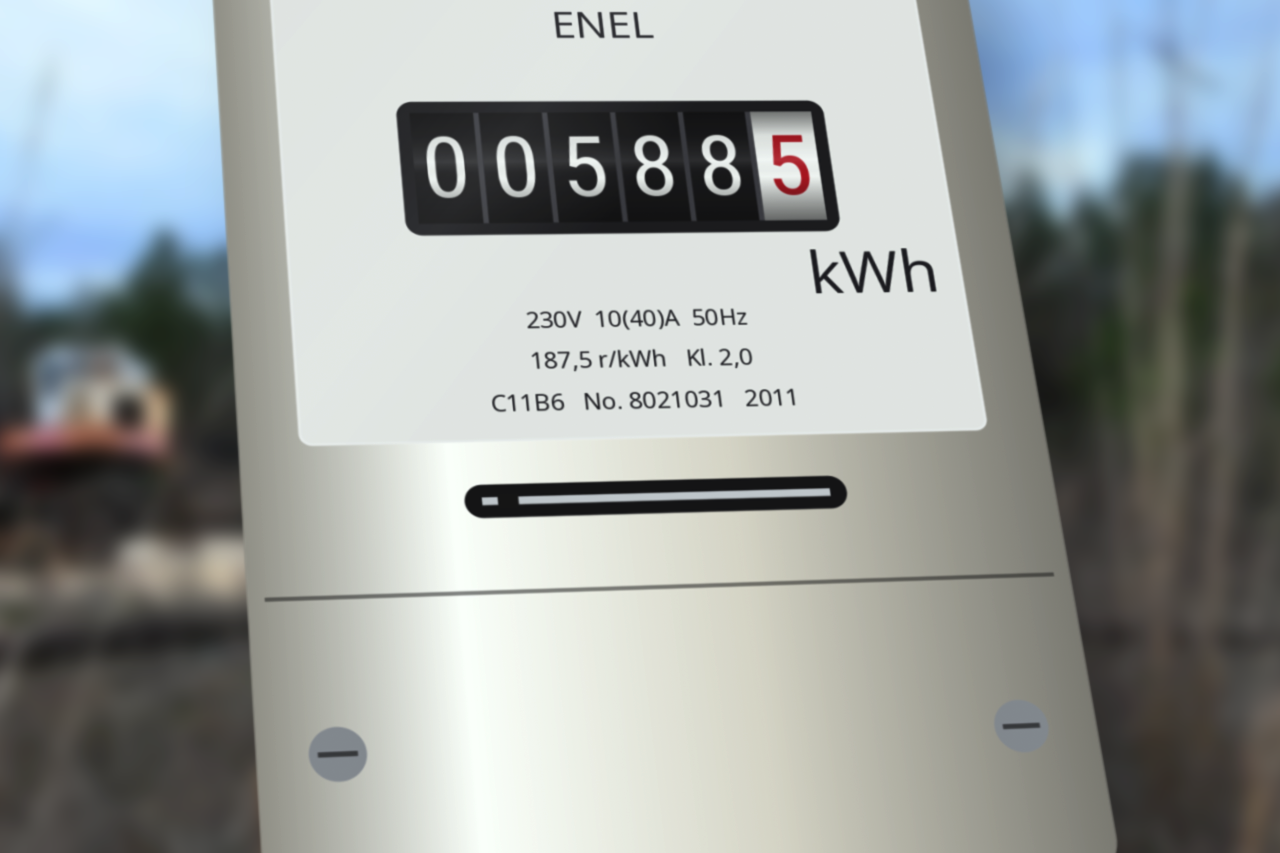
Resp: 588.5 kWh
